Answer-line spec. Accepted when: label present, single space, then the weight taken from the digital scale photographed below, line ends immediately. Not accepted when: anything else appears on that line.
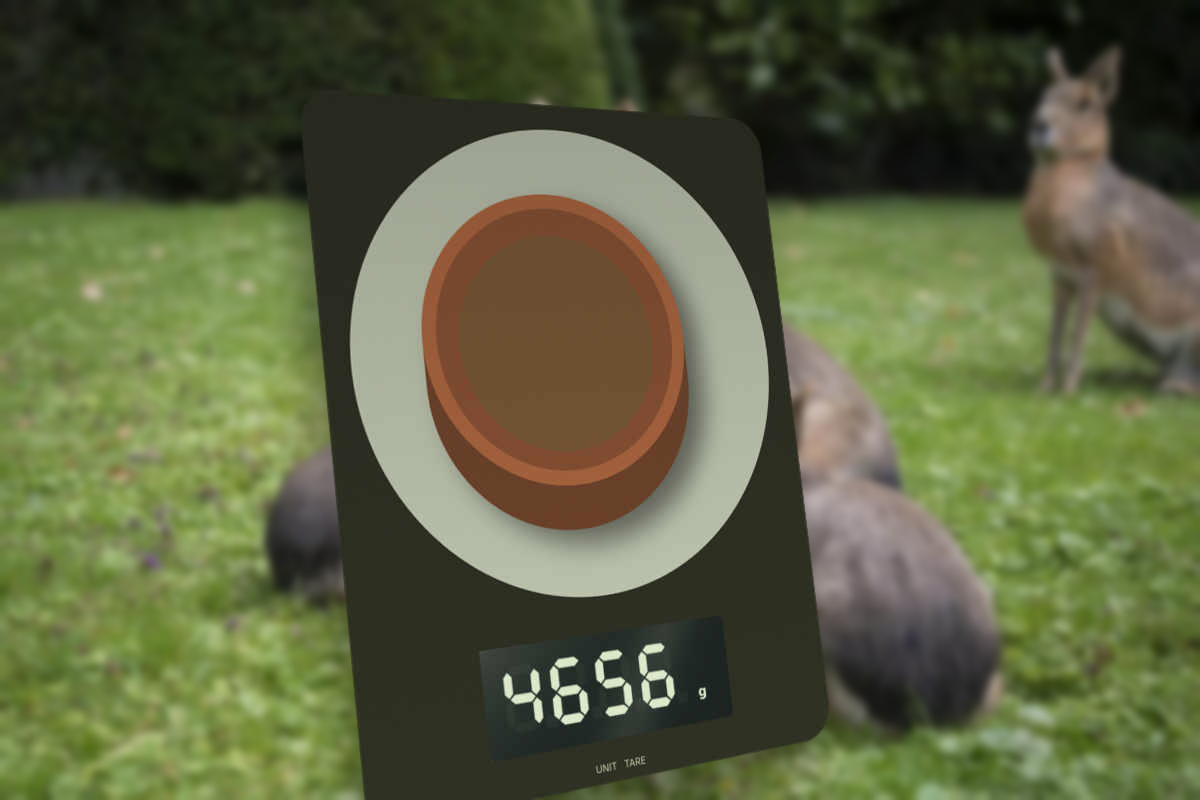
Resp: 4656 g
